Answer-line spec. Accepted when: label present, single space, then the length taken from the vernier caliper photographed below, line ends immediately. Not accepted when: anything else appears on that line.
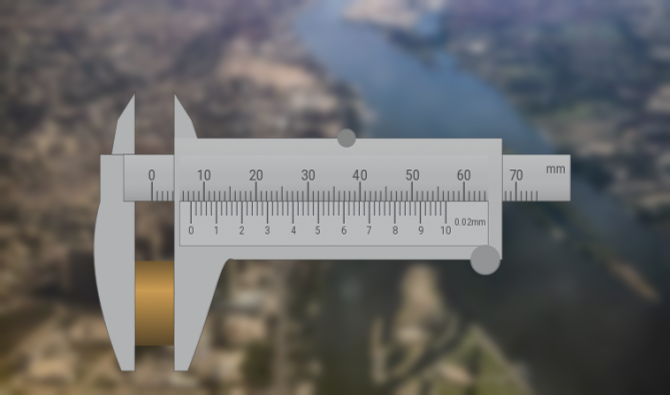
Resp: 7.5 mm
